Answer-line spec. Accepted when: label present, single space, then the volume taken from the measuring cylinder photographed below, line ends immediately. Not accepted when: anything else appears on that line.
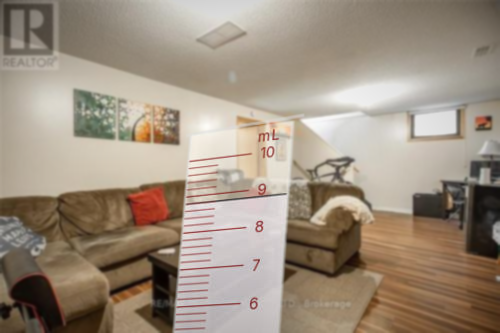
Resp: 8.8 mL
